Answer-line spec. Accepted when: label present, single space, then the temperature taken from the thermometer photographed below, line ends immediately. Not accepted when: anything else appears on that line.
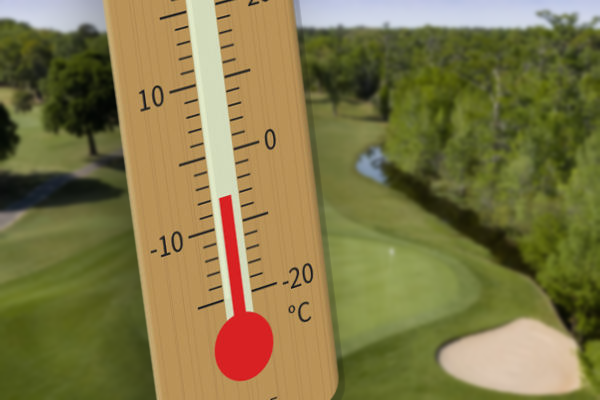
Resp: -6 °C
